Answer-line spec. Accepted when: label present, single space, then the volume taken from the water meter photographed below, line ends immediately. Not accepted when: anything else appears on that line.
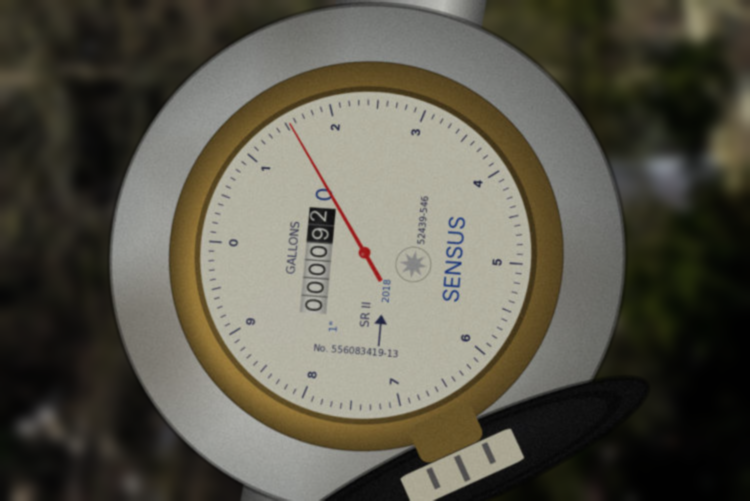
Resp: 921.5 gal
